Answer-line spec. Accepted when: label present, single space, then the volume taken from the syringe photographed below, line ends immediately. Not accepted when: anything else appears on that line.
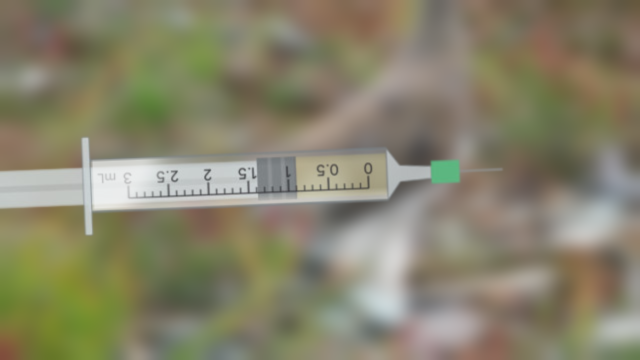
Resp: 0.9 mL
